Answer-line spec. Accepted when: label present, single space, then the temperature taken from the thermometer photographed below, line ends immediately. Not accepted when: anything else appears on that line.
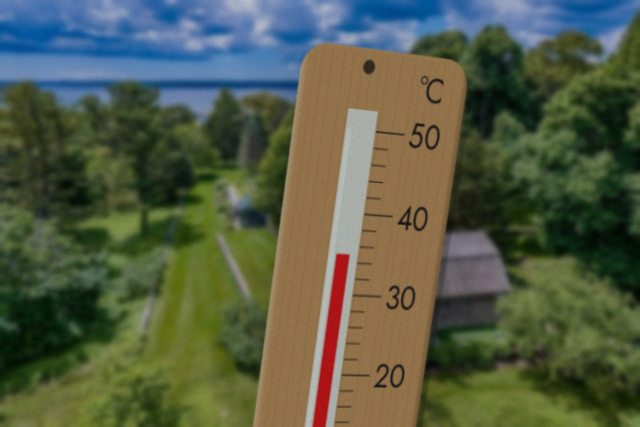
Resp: 35 °C
